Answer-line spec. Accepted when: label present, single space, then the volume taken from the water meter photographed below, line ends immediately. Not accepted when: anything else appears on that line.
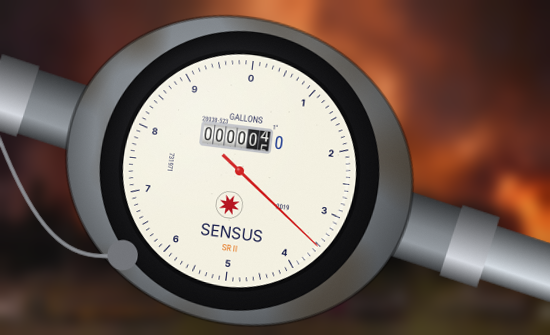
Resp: 43.5 gal
